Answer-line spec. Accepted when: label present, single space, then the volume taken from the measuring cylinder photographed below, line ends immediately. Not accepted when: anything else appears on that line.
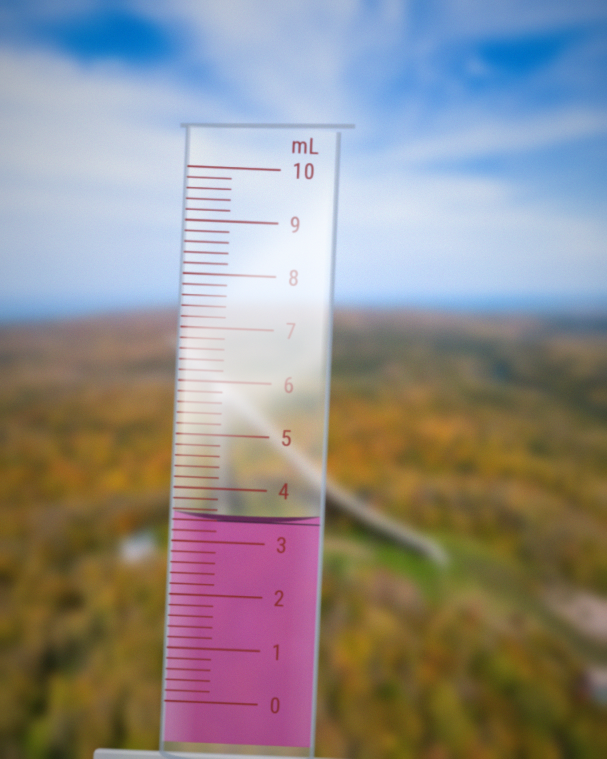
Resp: 3.4 mL
